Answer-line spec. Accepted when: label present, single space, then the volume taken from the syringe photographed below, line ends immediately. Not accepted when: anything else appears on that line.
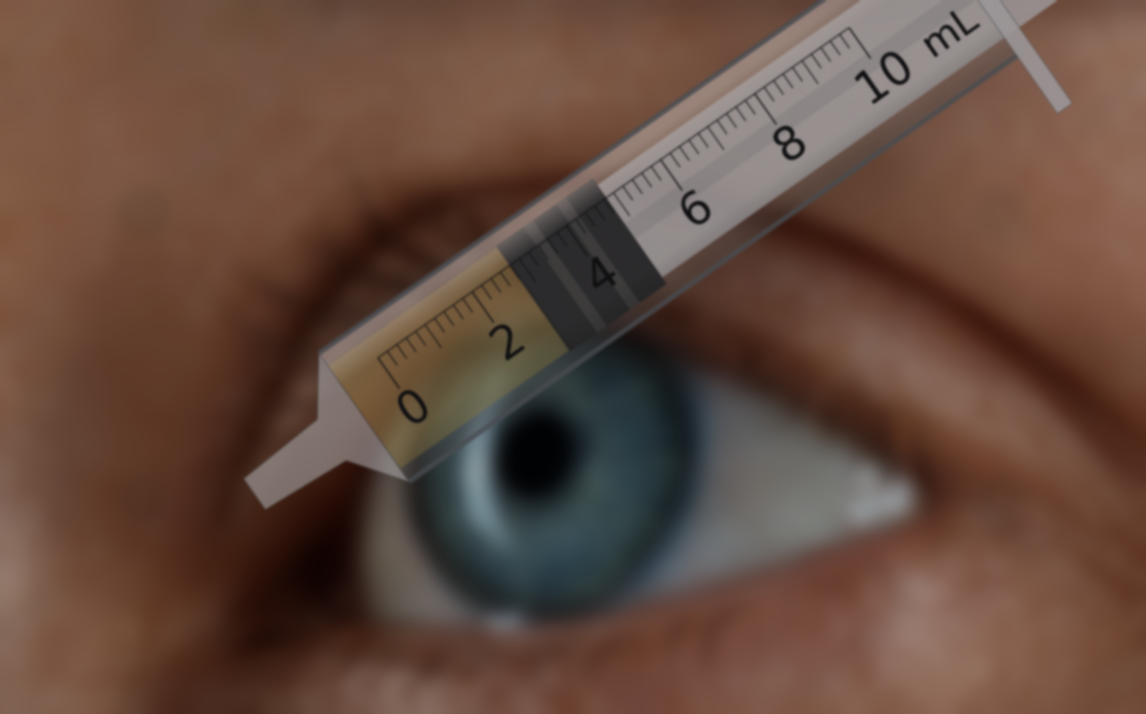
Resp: 2.8 mL
